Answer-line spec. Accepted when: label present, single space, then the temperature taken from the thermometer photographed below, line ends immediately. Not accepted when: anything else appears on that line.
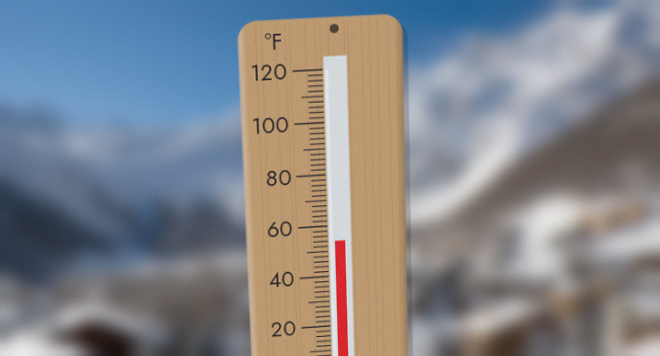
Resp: 54 °F
